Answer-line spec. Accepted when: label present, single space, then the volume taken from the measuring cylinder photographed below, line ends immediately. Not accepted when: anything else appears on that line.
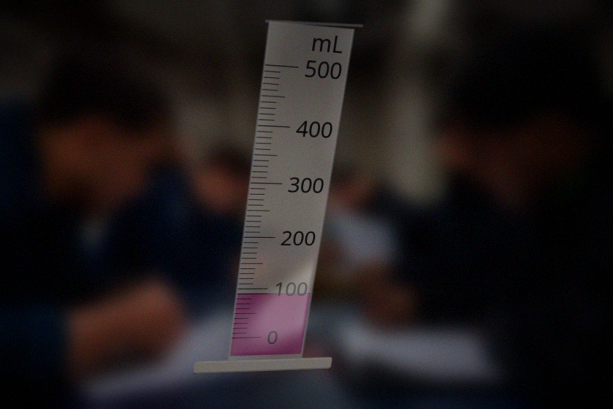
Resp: 90 mL
